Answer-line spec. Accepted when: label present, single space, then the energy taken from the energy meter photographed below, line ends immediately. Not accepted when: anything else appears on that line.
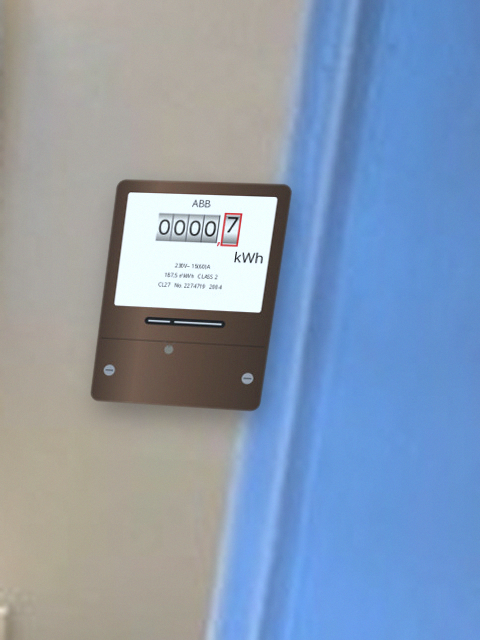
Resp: 0.7 kWh
